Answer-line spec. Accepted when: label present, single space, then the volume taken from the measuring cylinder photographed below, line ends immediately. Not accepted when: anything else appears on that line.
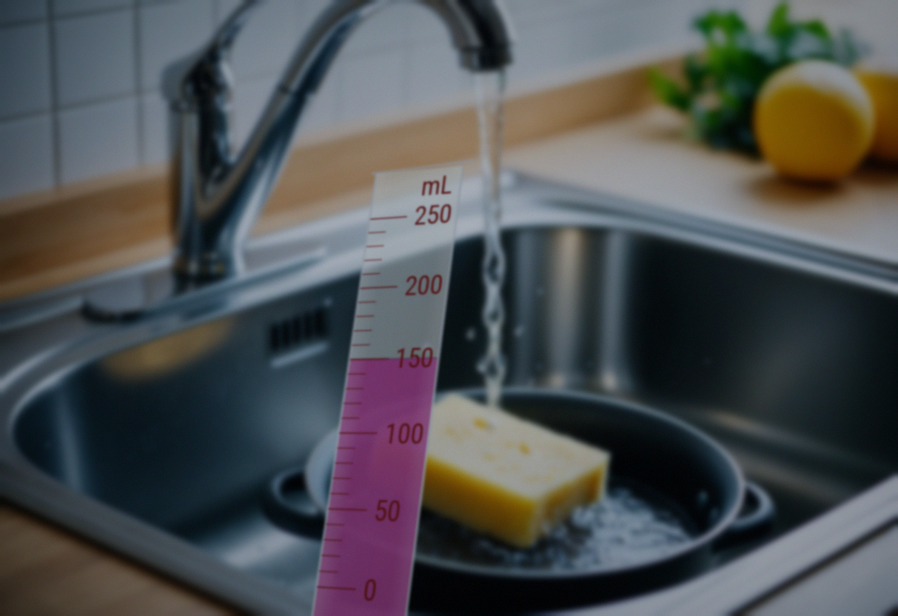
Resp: 150 mL
